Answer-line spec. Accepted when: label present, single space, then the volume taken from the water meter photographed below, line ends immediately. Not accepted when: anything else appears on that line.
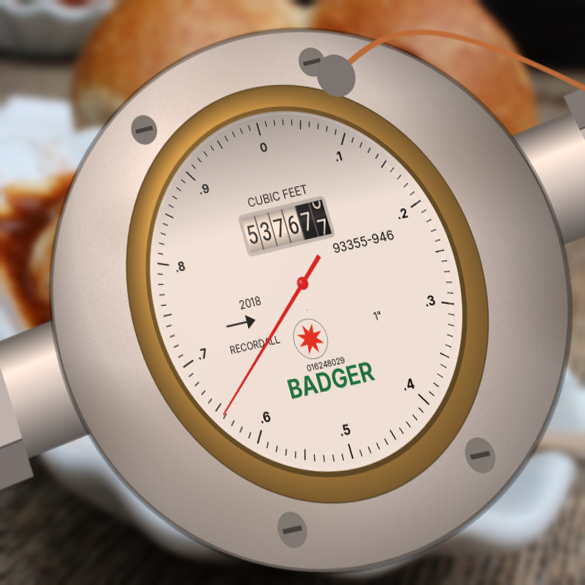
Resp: 537676.64 ft³
